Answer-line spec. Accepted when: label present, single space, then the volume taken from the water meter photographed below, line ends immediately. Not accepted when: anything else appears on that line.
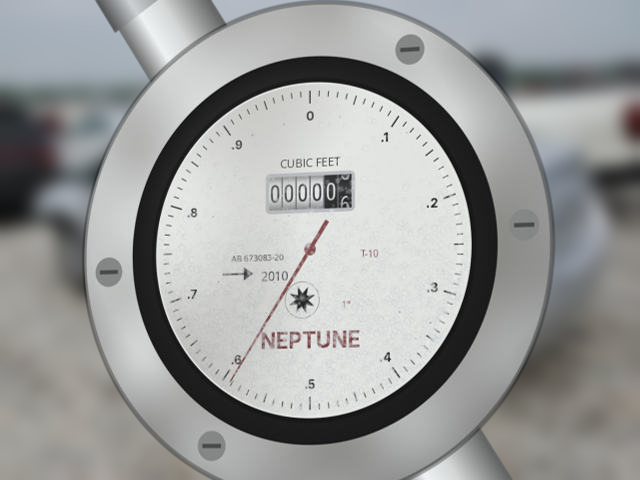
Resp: 5.59 ft³
